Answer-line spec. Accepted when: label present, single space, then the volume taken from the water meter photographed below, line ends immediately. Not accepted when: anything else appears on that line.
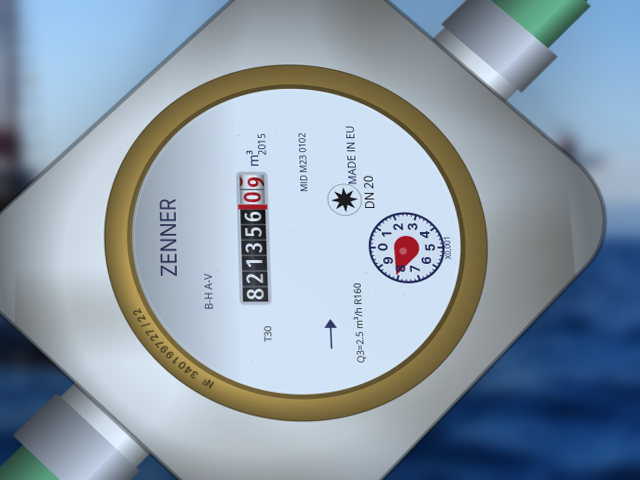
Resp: 821356.088 m³
